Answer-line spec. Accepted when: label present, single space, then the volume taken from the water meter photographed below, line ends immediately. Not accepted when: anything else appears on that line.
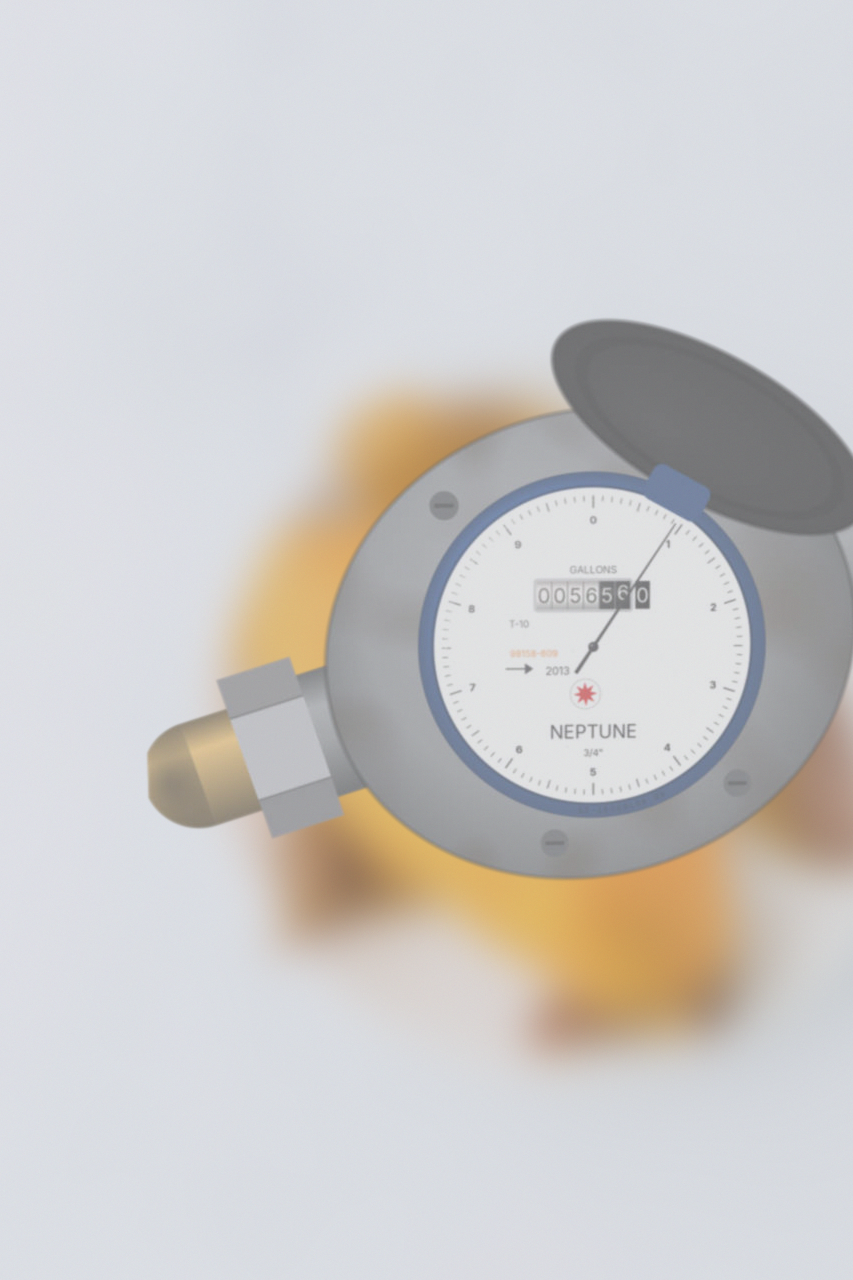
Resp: 56560.9 gal
